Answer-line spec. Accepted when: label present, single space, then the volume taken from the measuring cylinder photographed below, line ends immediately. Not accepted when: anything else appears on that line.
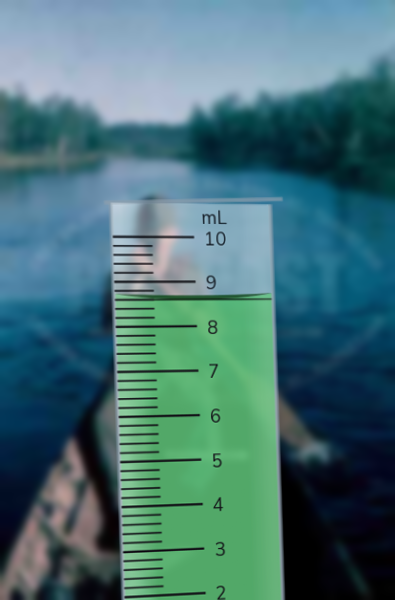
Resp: 8.6 mL
